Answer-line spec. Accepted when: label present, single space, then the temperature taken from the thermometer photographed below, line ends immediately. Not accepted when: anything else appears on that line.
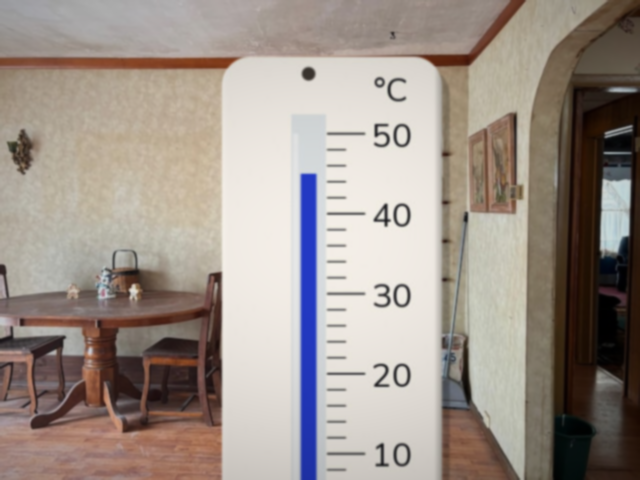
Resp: 45 °C
